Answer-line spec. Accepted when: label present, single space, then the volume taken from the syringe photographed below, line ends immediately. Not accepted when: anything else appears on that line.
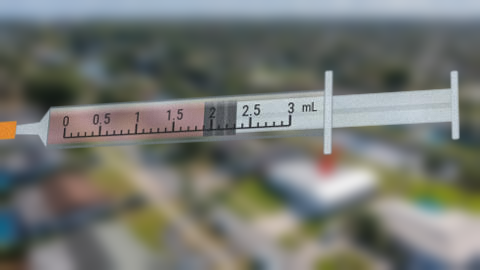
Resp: 1.9 mL
